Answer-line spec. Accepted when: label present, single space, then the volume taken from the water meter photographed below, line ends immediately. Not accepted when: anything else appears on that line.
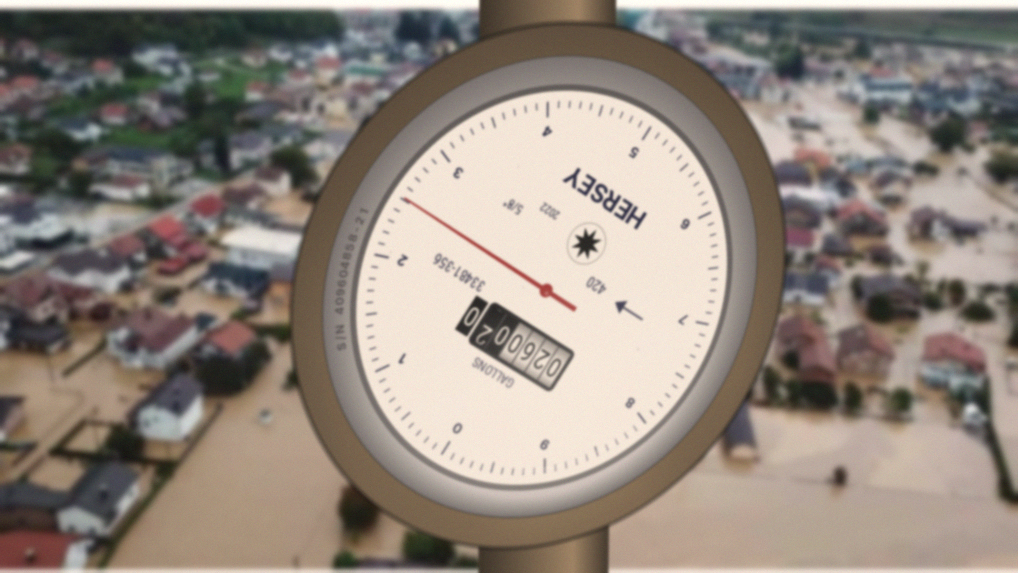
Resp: 260022.5 gal
